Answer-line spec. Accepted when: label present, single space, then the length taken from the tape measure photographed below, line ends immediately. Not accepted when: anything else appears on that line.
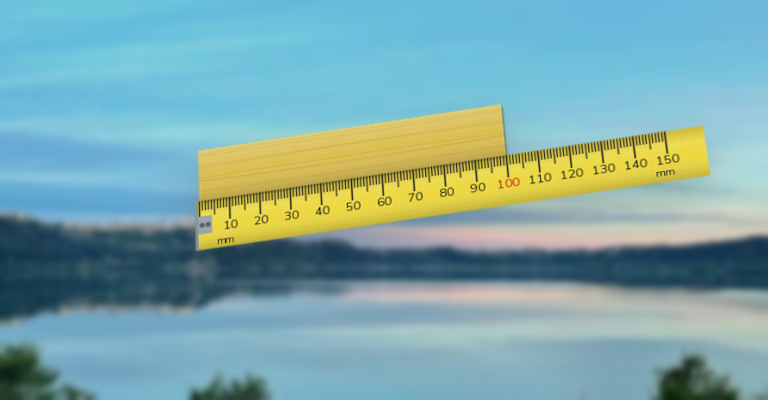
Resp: 100 mm
